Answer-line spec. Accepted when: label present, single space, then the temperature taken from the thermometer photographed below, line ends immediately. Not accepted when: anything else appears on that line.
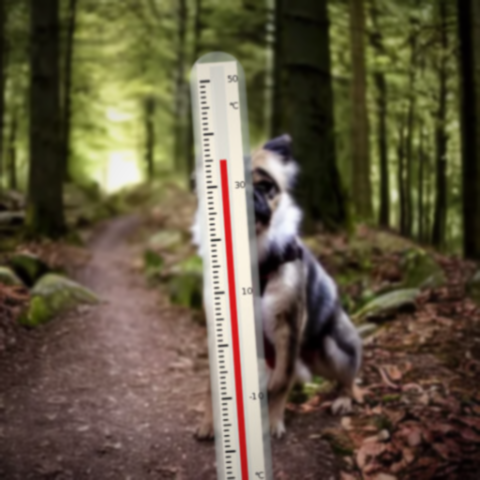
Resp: 35 °C
